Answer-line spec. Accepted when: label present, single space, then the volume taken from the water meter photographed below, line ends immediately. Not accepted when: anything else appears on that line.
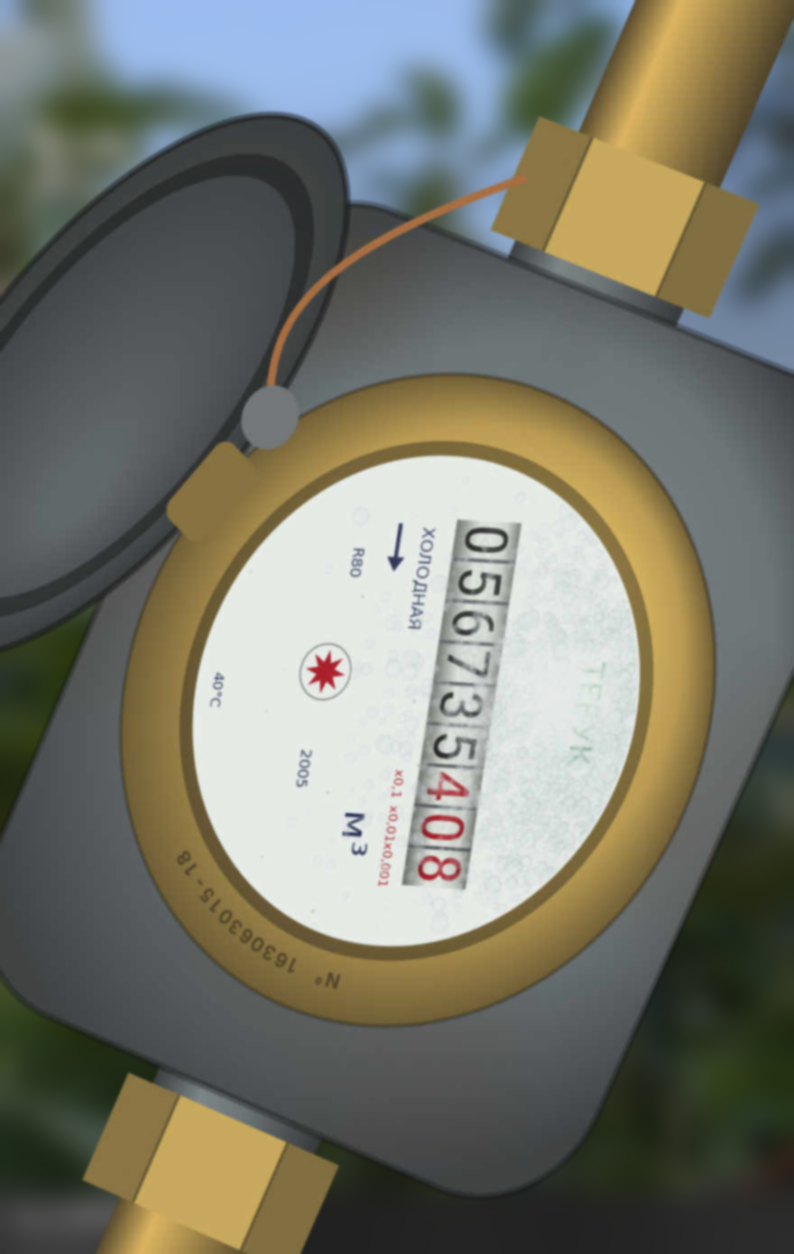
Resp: 56735.408 m³
